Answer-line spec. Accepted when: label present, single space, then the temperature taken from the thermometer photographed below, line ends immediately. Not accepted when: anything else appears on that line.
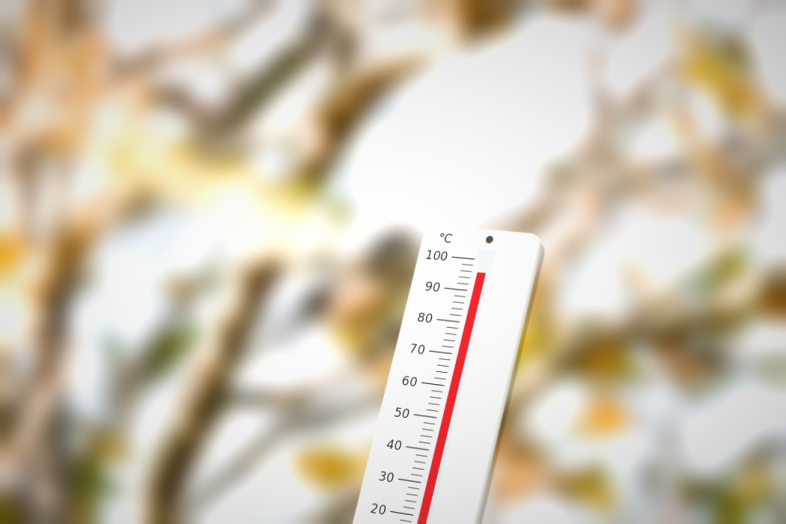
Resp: 96 °C
